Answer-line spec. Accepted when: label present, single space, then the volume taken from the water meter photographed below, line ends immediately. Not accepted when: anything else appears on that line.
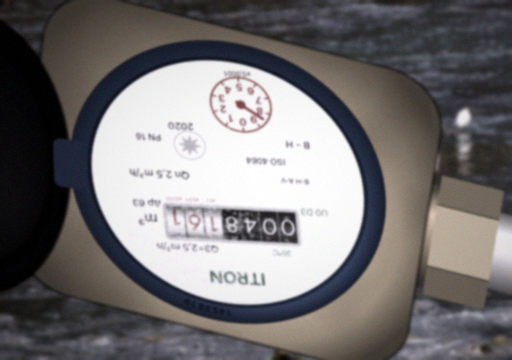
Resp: 48.1608 m³
